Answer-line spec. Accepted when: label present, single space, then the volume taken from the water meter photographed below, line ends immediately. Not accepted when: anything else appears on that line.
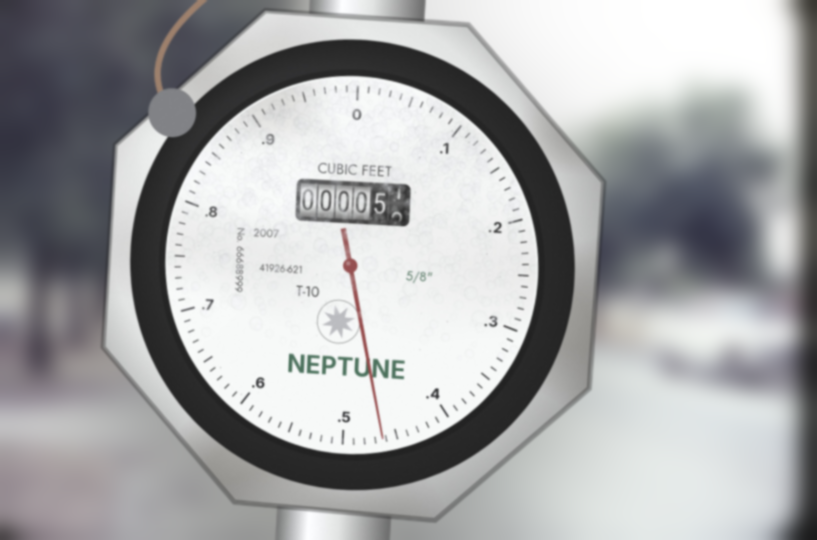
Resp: 51.46 ft³
